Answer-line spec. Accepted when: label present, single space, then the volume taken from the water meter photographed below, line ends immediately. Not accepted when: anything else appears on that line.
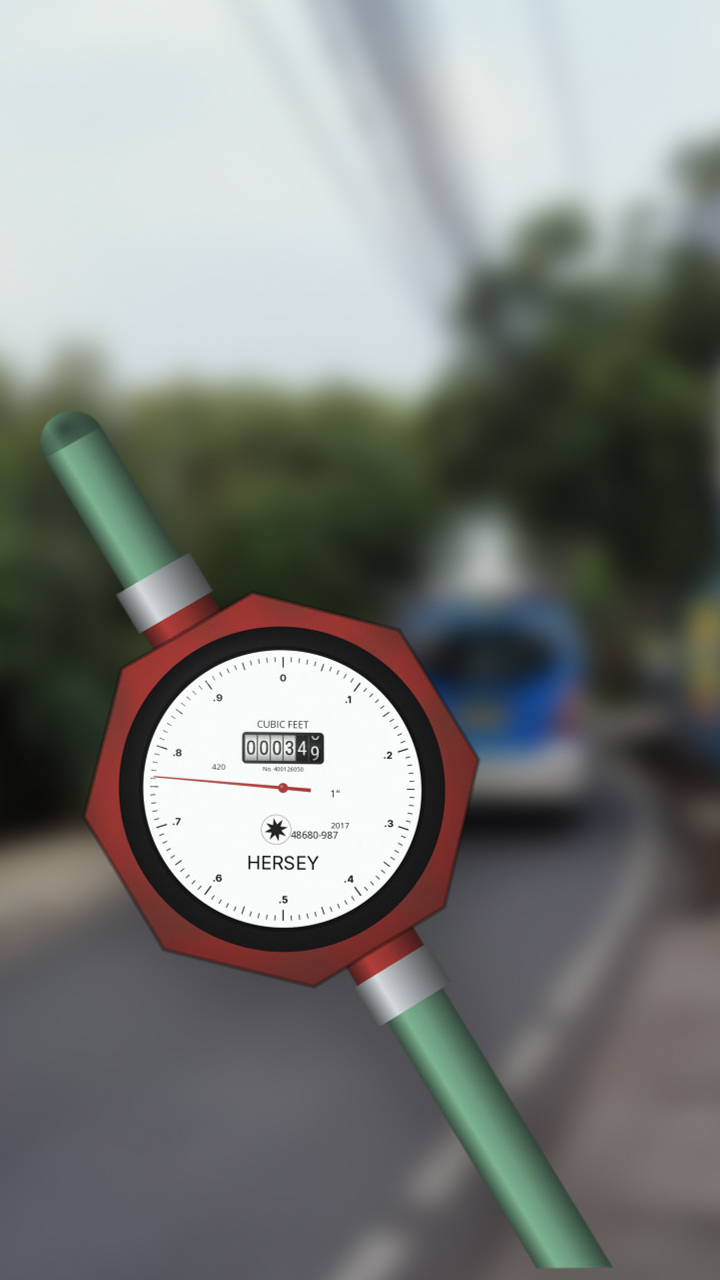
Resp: 348.76 ft³
